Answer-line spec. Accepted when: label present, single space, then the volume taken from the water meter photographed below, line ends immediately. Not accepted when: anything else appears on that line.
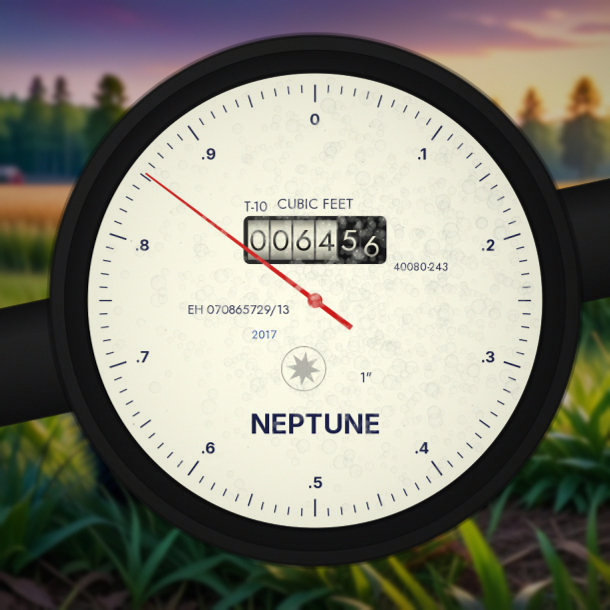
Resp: 6455.85 ft³
